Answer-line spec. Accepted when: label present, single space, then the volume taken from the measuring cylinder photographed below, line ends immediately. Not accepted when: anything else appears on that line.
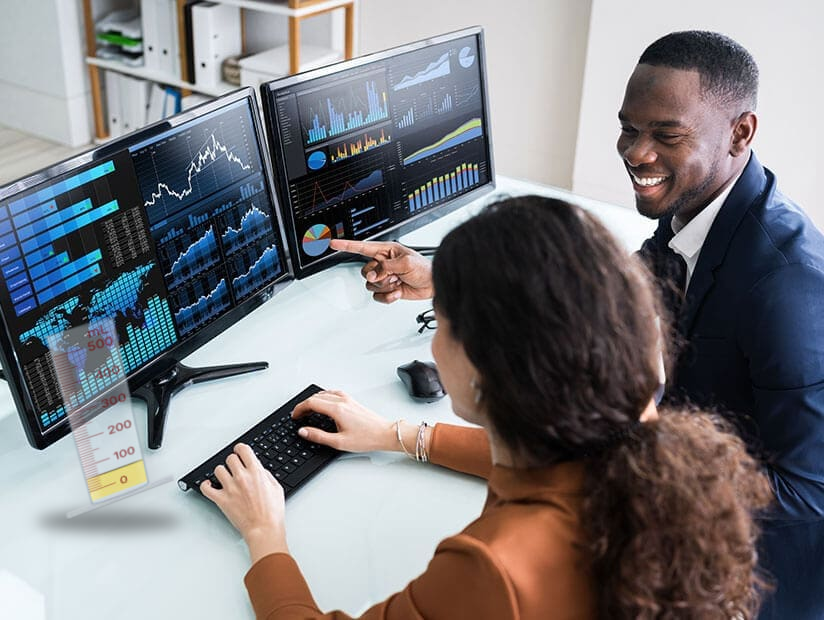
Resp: 50 mL
